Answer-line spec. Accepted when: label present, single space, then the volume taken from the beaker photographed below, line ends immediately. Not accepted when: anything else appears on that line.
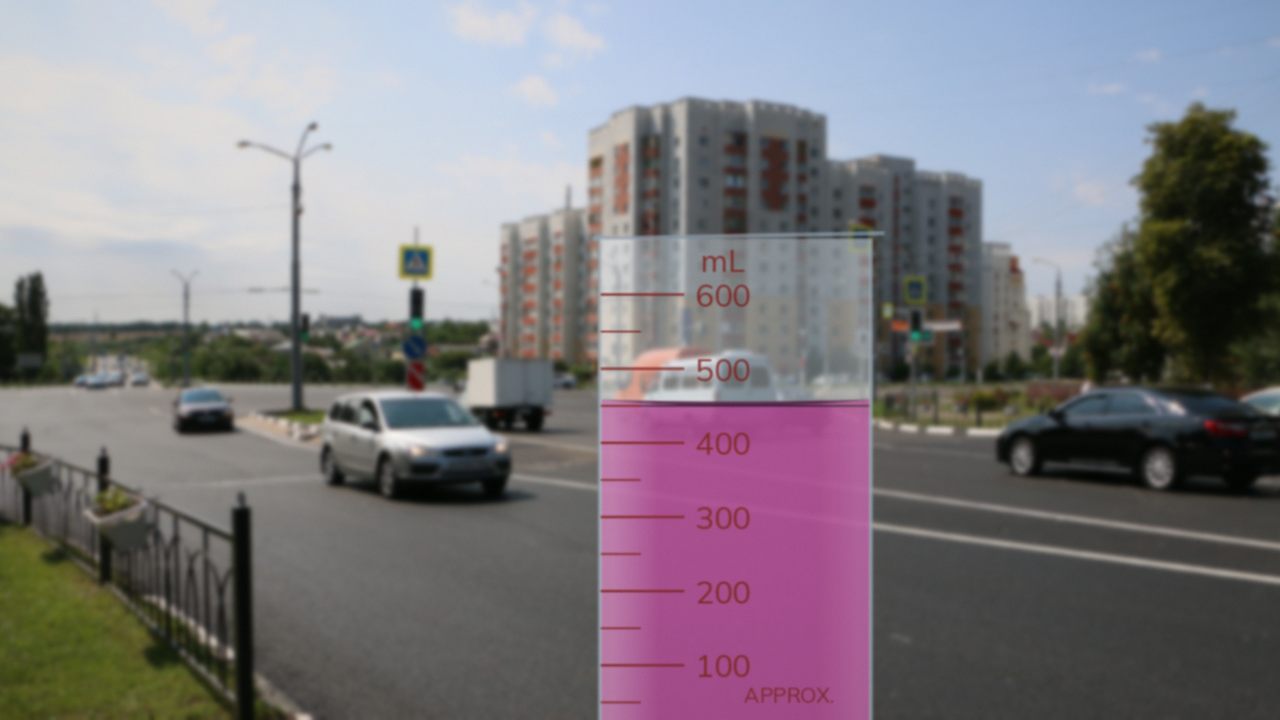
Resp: 450 mL
